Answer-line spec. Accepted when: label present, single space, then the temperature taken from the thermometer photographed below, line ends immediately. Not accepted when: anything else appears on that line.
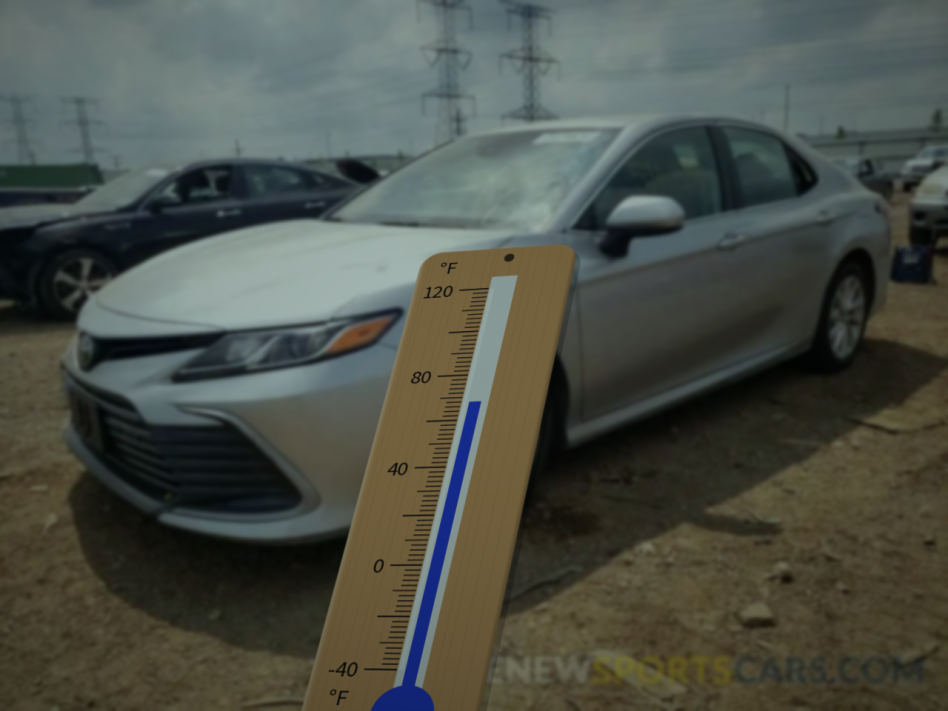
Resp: 68 °F
